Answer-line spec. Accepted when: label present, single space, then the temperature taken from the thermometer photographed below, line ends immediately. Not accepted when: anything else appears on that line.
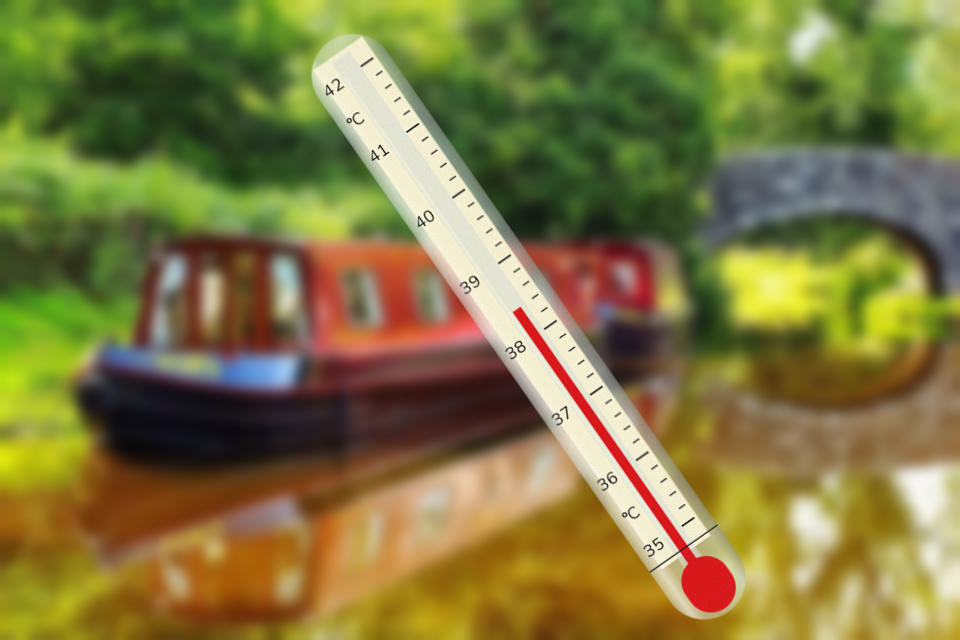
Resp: 38.4 °C
